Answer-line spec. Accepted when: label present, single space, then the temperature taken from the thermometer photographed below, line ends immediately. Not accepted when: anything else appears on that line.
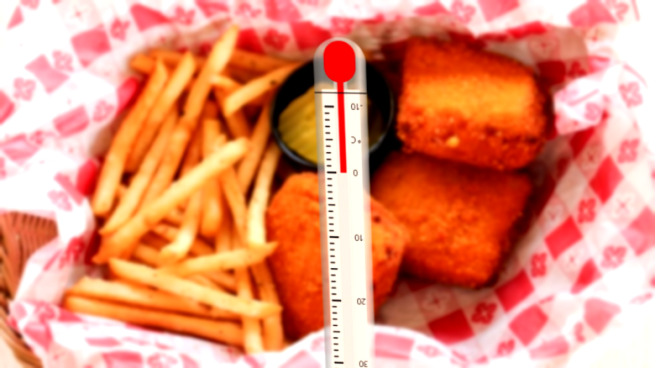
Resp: 0 °C
